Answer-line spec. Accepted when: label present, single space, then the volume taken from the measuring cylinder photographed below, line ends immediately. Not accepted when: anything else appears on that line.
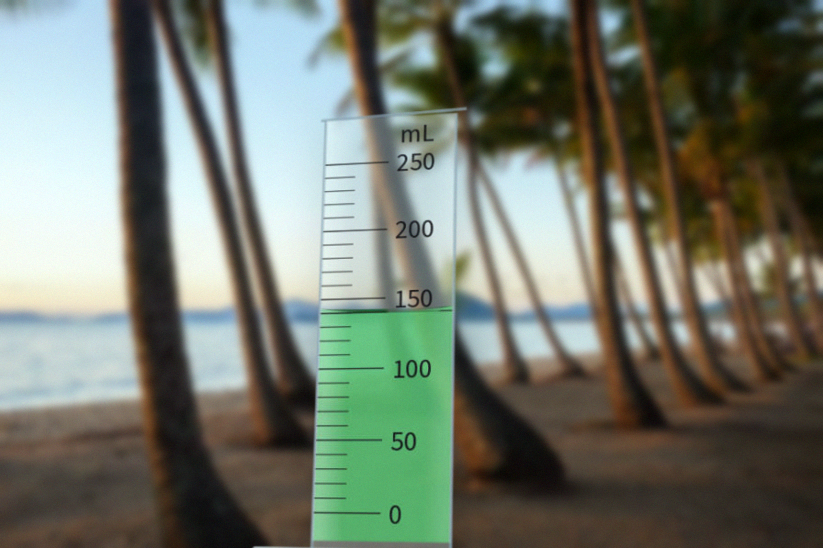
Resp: 140 mL
